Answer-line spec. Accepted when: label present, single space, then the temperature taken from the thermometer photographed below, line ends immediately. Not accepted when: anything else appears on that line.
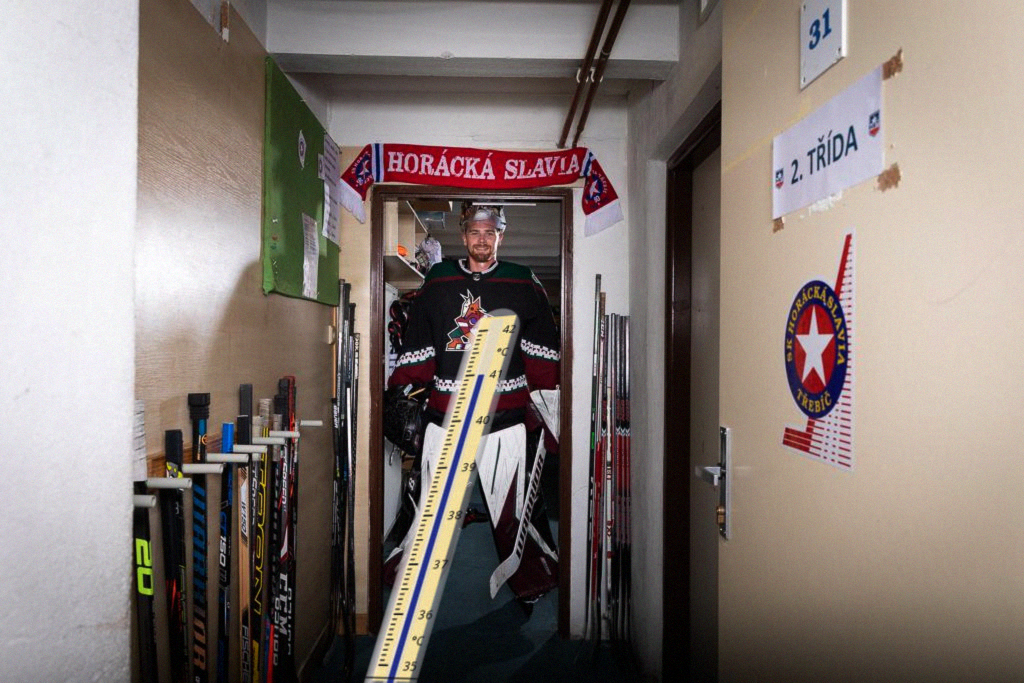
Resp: 41 °C
